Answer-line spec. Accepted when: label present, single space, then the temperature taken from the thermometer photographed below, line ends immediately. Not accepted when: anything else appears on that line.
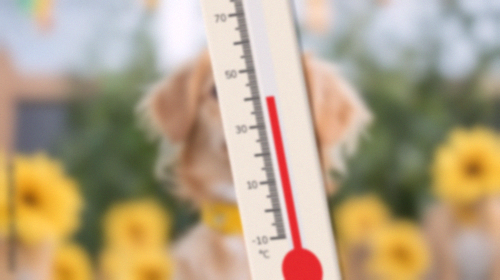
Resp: 40 °C
